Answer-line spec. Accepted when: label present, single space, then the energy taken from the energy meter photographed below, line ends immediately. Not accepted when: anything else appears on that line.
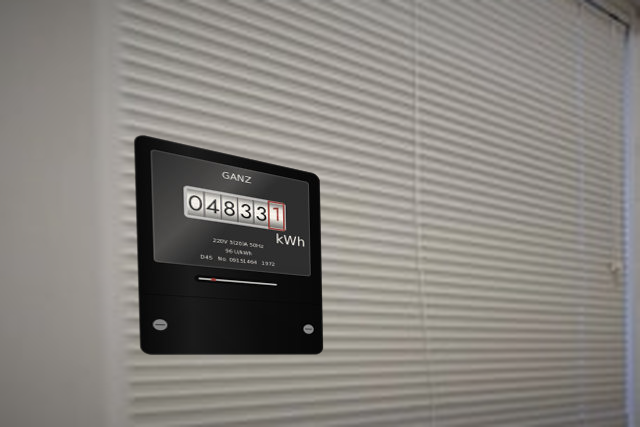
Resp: 4833.1 kWh
